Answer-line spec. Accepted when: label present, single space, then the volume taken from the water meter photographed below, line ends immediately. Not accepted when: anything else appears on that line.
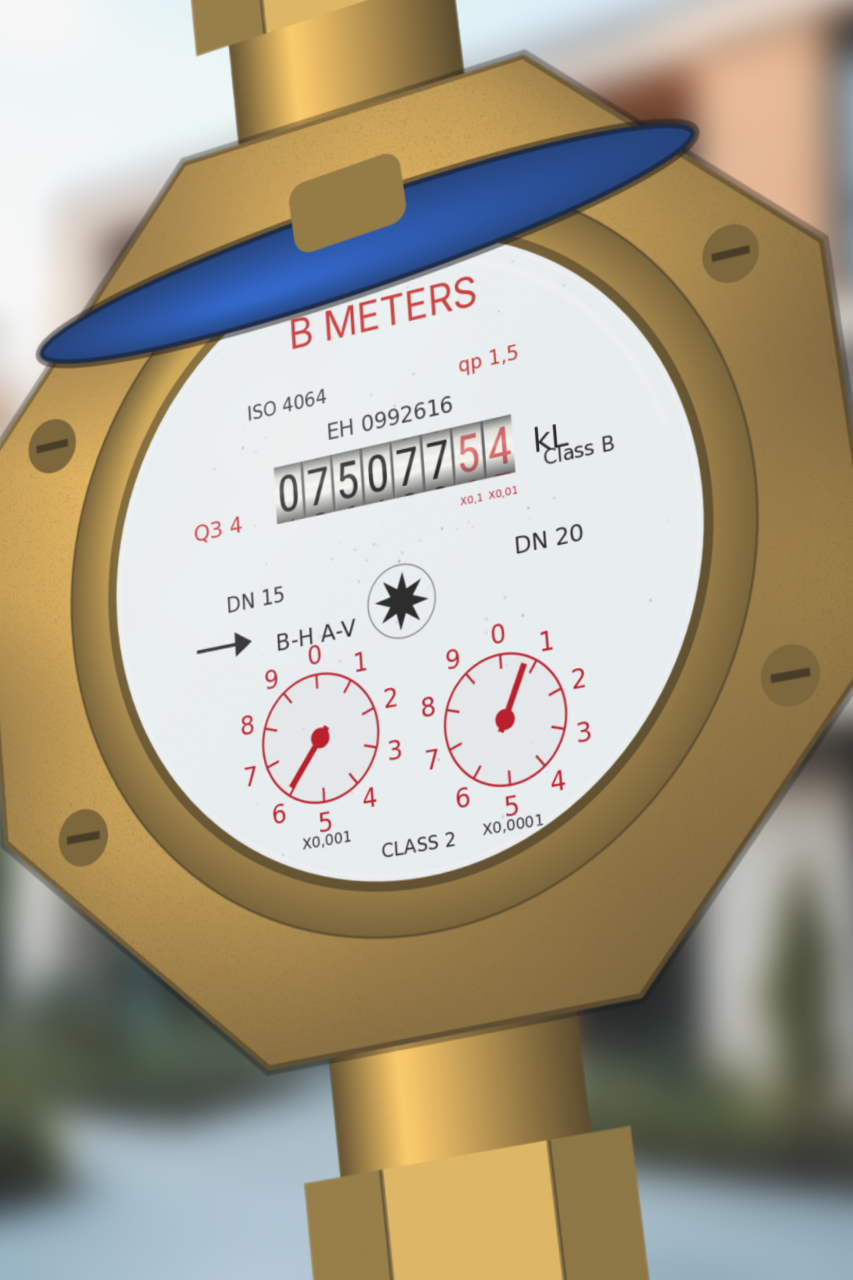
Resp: 75077.5460 kL
